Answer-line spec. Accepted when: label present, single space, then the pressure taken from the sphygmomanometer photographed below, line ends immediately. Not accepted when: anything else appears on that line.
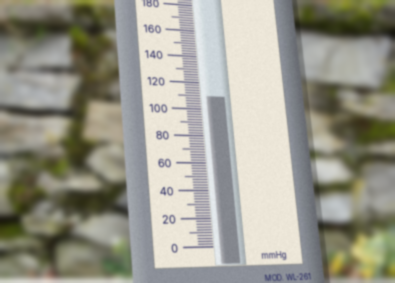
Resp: 110 mmHg
